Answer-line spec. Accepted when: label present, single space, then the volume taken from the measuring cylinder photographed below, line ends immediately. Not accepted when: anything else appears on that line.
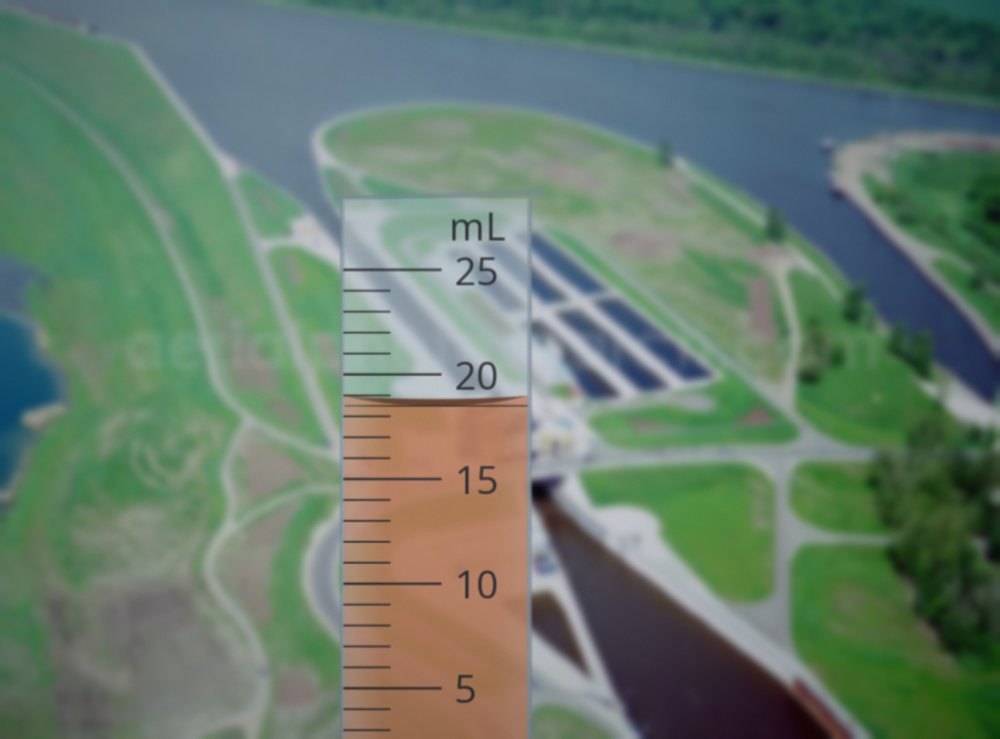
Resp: 18.5 mL
